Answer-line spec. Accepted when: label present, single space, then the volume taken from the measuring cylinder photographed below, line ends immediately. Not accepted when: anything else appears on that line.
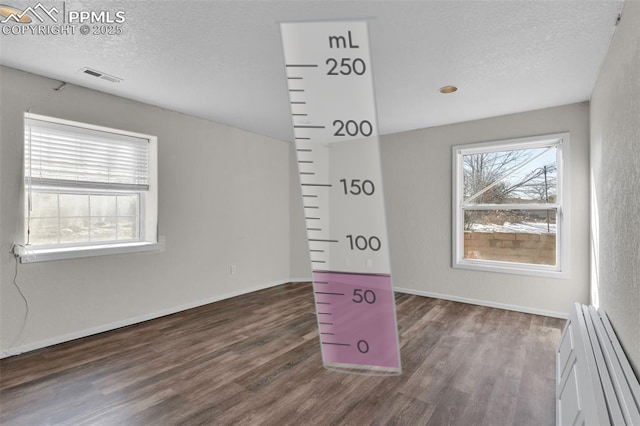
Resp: 70 mL
